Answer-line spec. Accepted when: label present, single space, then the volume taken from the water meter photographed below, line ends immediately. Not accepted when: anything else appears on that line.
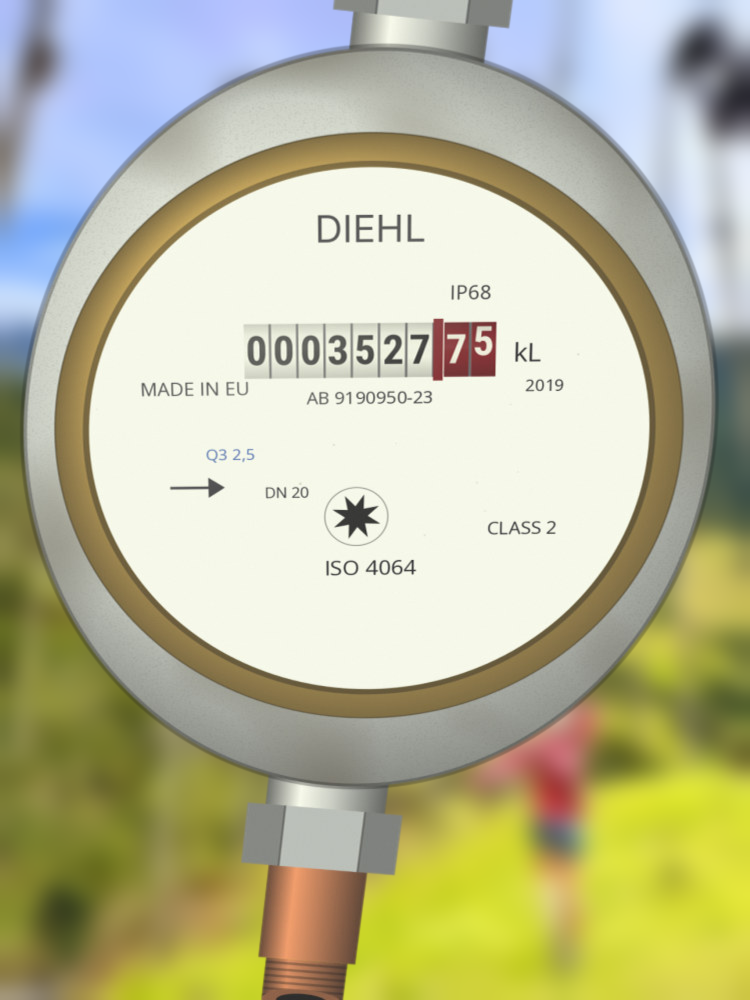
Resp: 3527.75 kL
